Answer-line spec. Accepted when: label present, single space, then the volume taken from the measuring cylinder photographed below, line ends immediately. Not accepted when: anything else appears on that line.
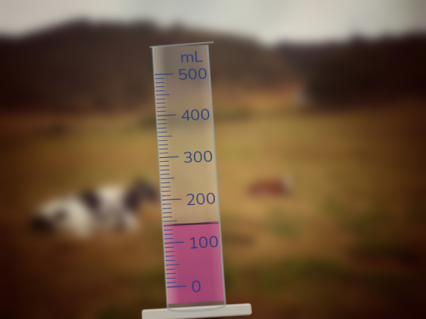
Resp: 140 mL
